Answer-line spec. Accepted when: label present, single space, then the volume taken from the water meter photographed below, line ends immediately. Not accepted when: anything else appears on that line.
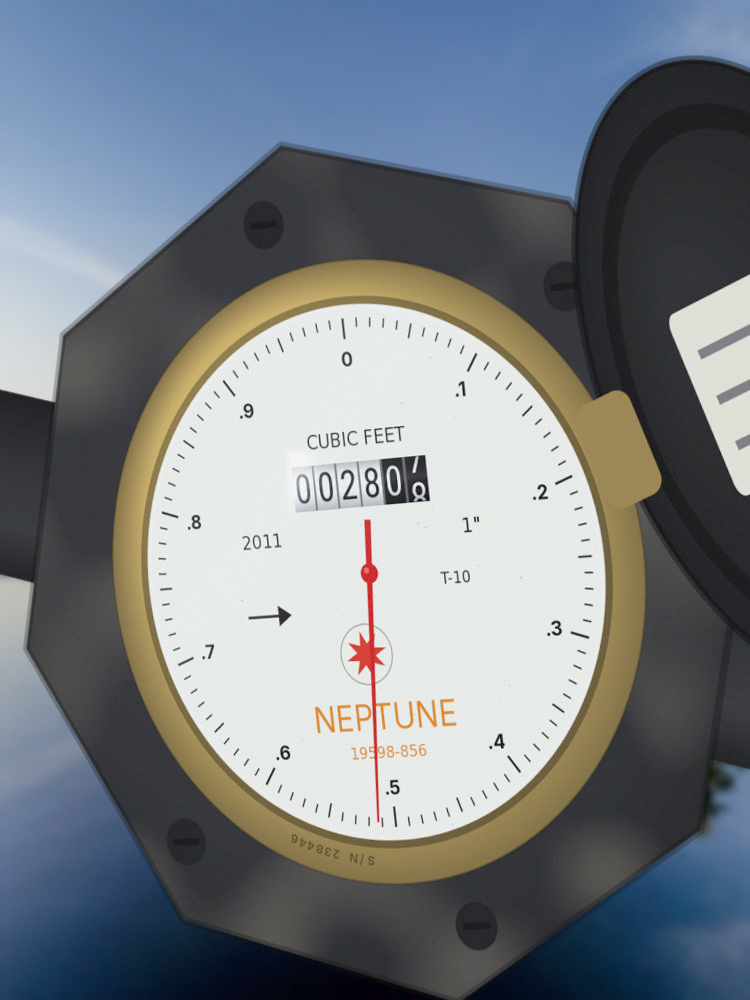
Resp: 2807.51 ft³
